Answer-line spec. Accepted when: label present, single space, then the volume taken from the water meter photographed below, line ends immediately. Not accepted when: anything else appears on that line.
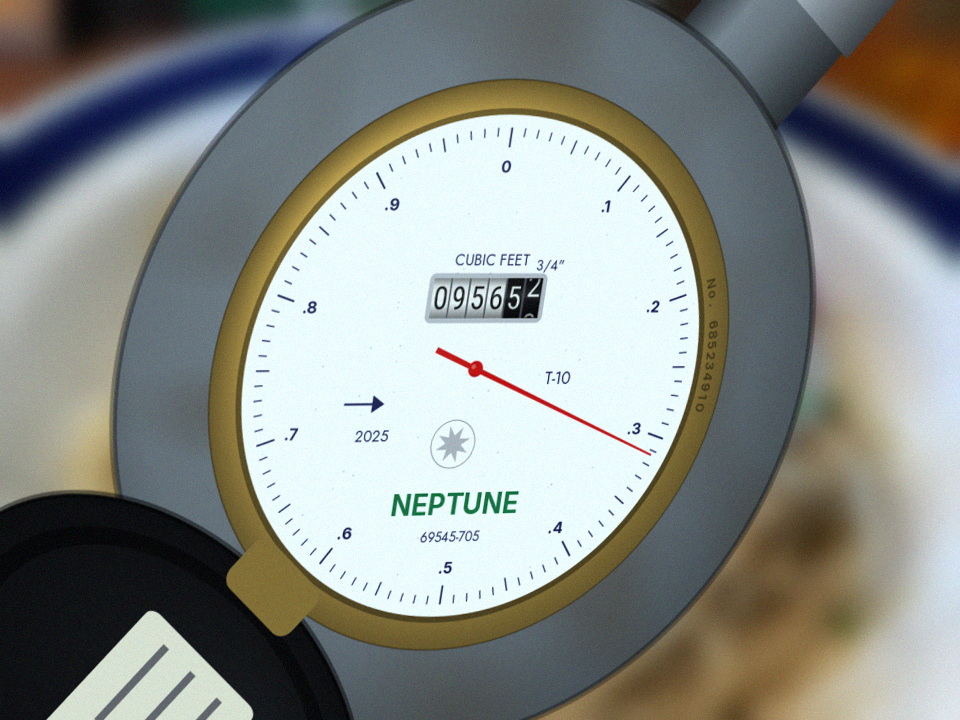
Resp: 95652.31 ft³
